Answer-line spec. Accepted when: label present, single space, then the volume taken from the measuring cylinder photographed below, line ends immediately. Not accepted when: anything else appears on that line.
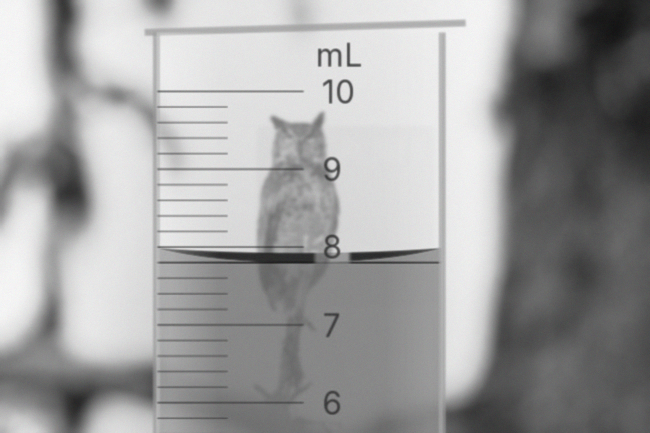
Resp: 7.8 mL
